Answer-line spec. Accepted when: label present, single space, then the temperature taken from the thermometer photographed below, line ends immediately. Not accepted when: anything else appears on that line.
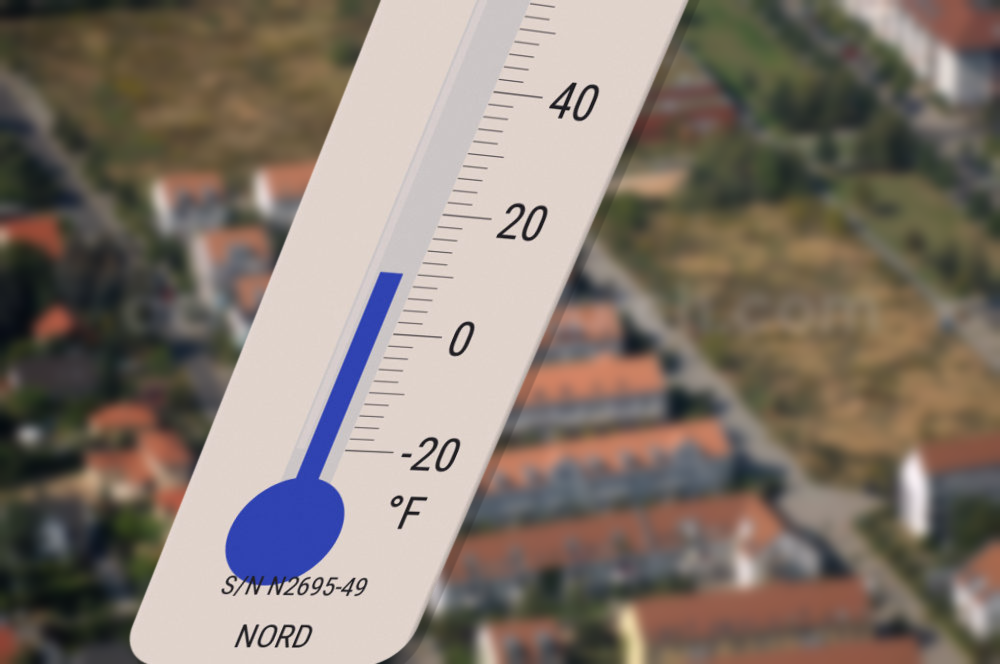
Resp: 10 °F
